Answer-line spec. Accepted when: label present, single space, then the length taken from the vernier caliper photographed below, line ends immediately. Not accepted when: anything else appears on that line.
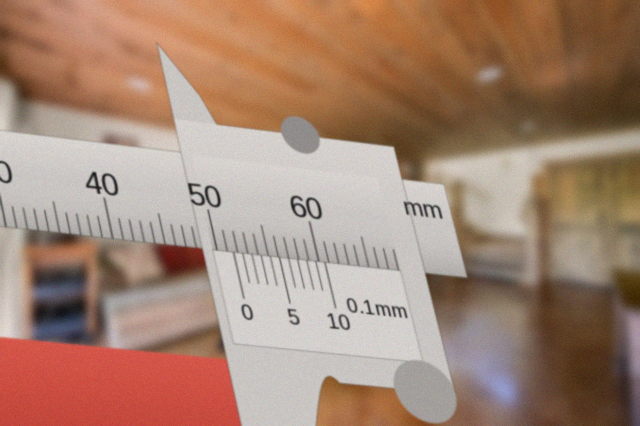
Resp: 51.6 mm
